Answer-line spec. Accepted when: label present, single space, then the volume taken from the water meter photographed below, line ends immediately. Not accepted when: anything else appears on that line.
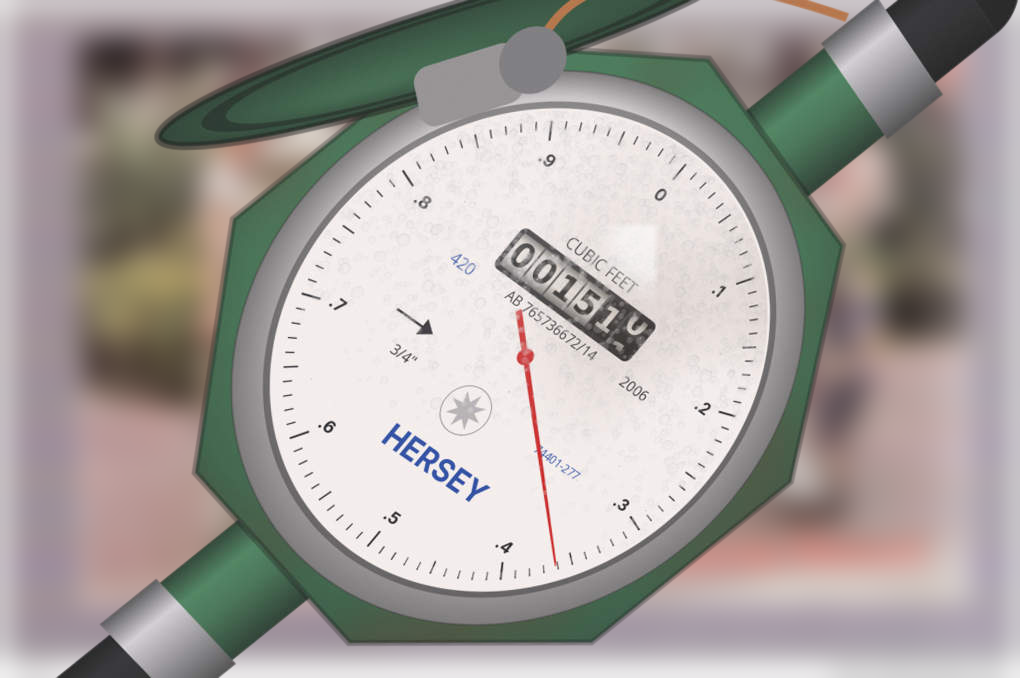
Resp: 1510.36 ft³
